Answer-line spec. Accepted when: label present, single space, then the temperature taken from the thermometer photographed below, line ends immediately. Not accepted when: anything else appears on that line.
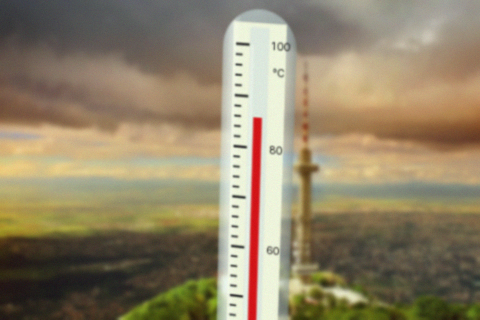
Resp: 86 °C
